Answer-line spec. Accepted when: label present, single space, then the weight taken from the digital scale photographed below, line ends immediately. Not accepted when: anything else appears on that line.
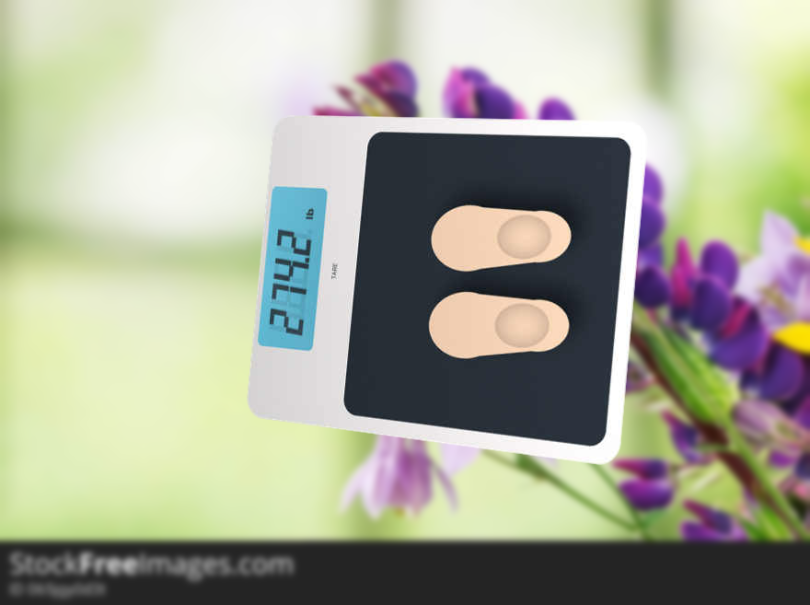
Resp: 274.2 lb
